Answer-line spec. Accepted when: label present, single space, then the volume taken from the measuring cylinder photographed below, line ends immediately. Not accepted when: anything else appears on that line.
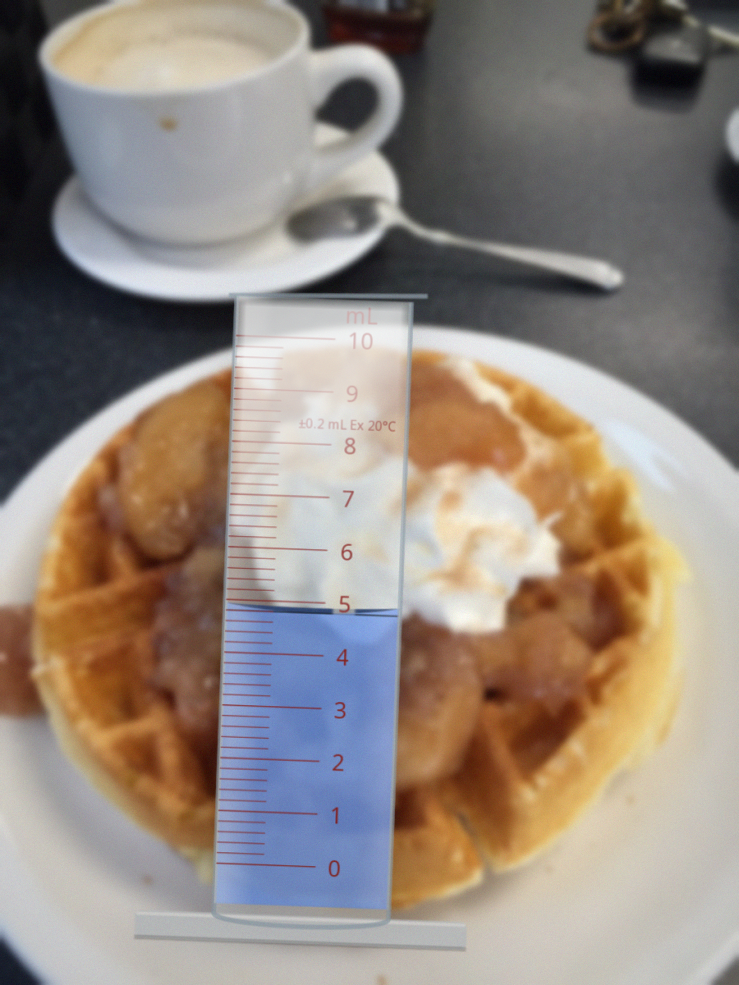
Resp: 4.8 mL
